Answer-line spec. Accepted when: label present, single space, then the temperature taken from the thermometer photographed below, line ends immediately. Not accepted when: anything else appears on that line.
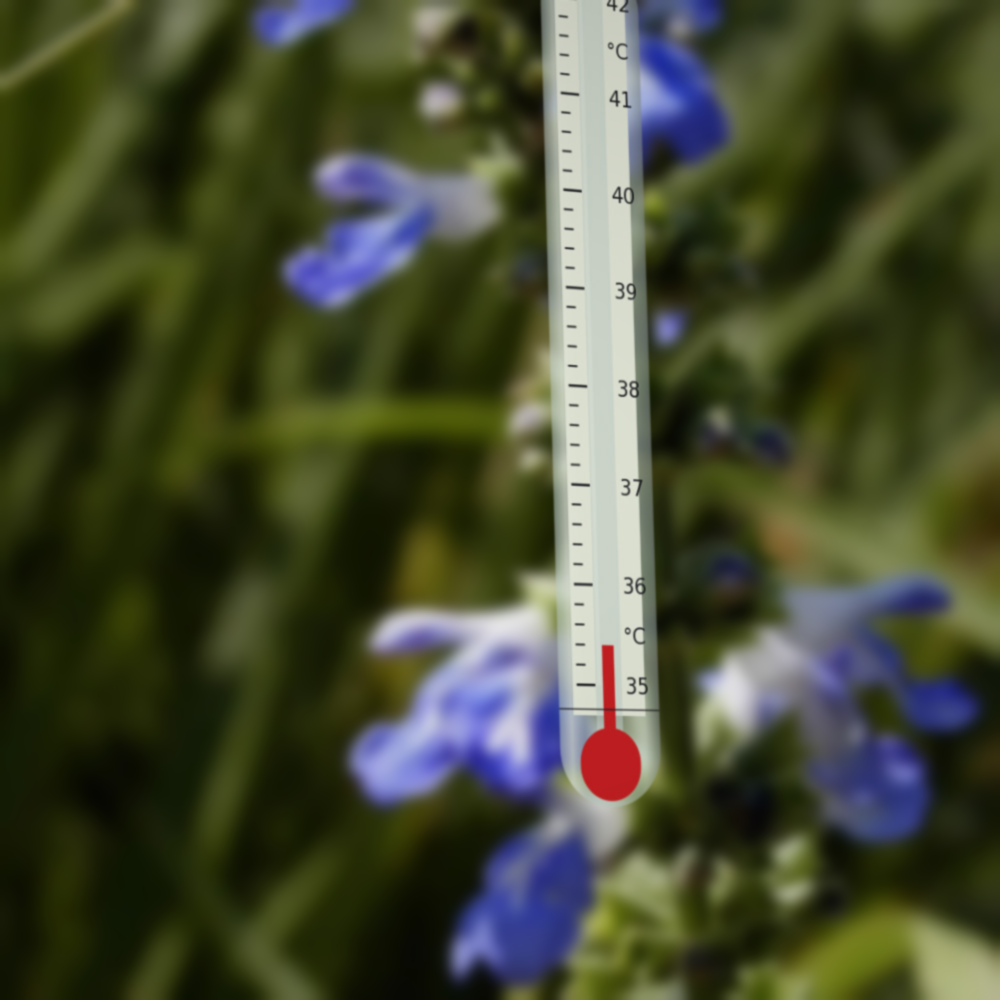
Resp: 35.4 °C
